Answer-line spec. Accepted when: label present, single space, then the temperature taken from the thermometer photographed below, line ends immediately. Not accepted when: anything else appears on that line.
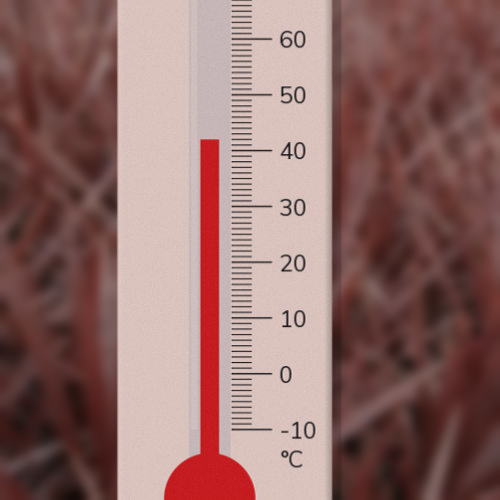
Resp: 42 °C
